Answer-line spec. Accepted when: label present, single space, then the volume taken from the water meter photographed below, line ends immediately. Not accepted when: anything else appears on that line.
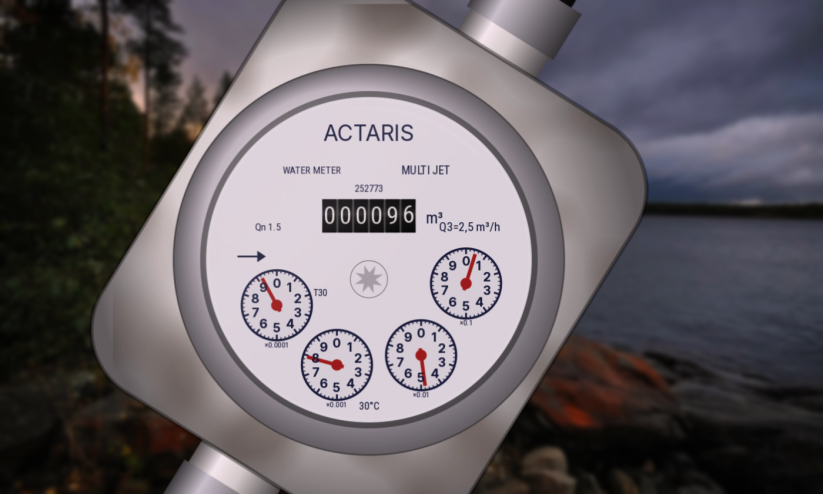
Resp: 96.0479 m³
